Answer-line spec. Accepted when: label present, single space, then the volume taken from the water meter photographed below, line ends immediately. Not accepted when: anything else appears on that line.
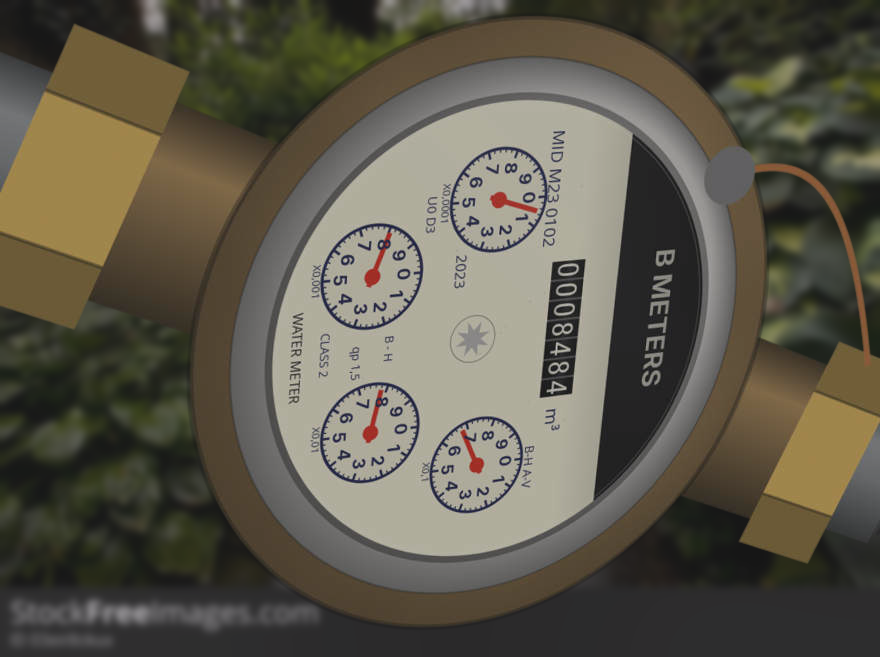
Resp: 8484.6780 m³
